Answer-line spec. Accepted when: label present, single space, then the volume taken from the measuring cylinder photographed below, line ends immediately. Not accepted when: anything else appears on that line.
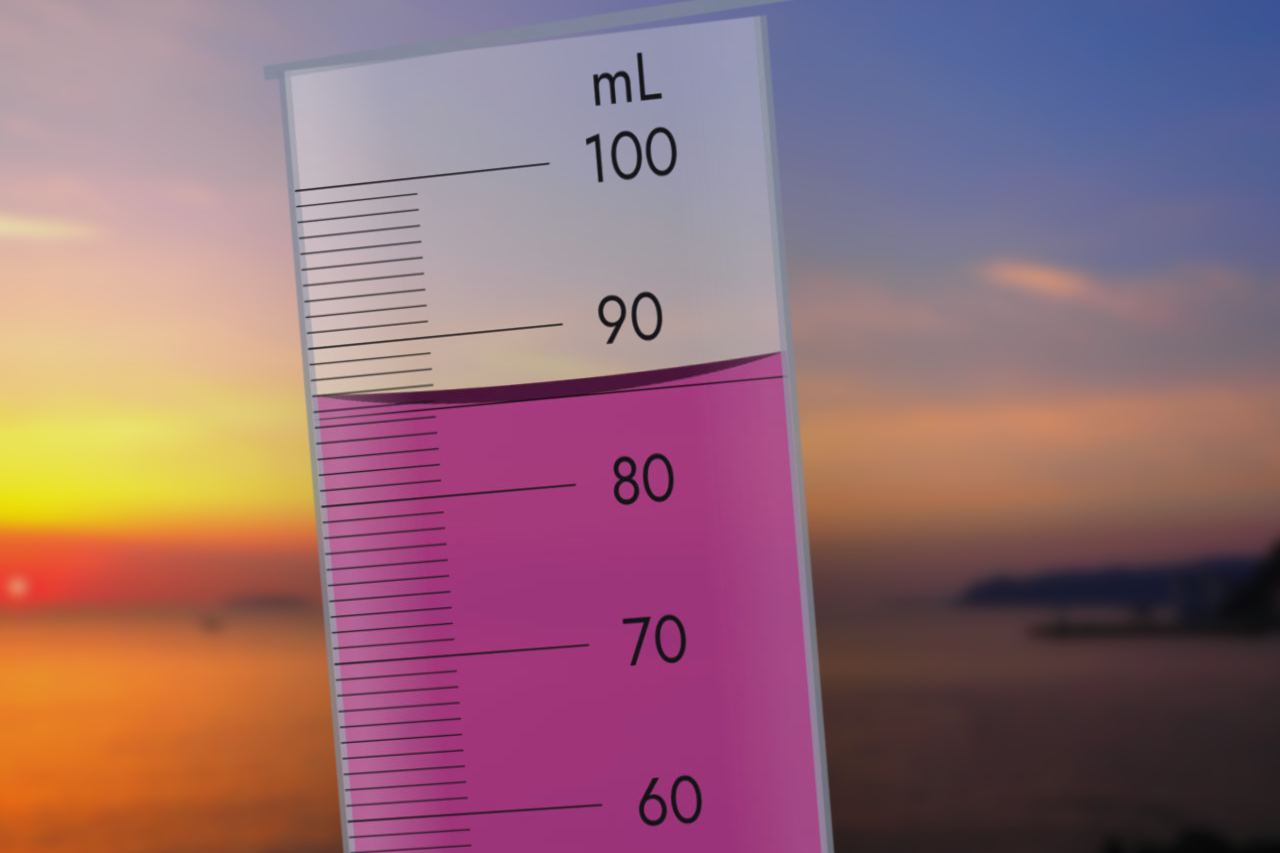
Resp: 85.5 mL
